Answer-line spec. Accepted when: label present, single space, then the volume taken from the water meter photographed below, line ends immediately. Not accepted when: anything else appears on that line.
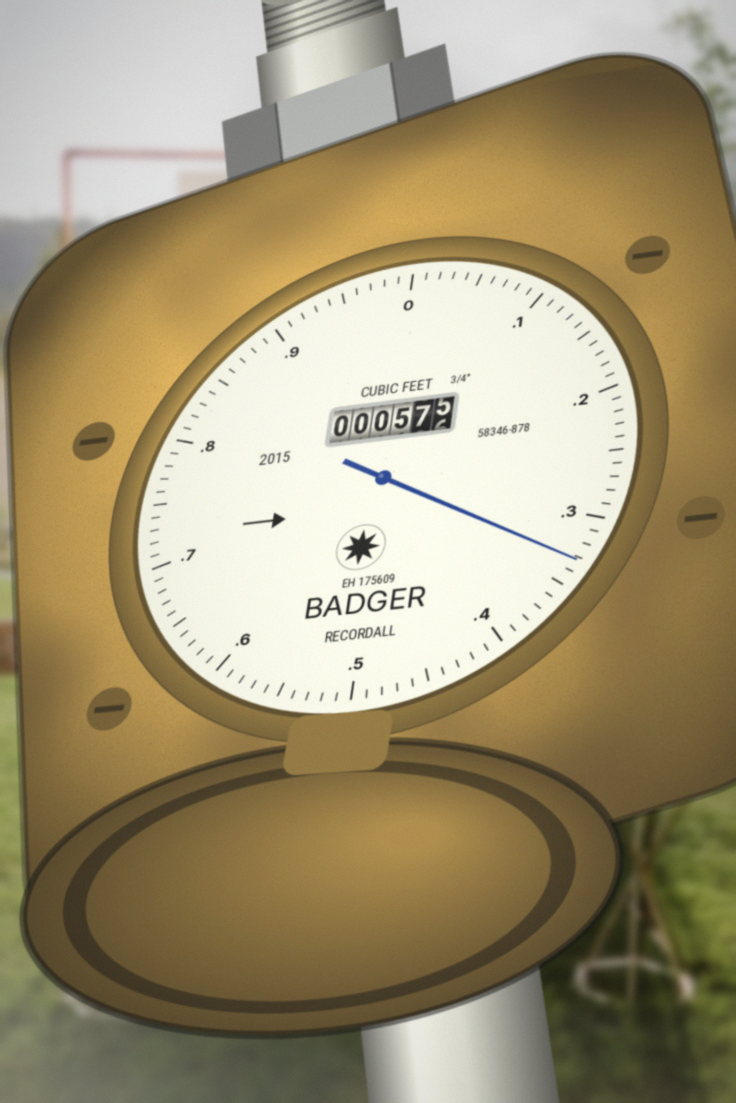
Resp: 575.33 ft³
